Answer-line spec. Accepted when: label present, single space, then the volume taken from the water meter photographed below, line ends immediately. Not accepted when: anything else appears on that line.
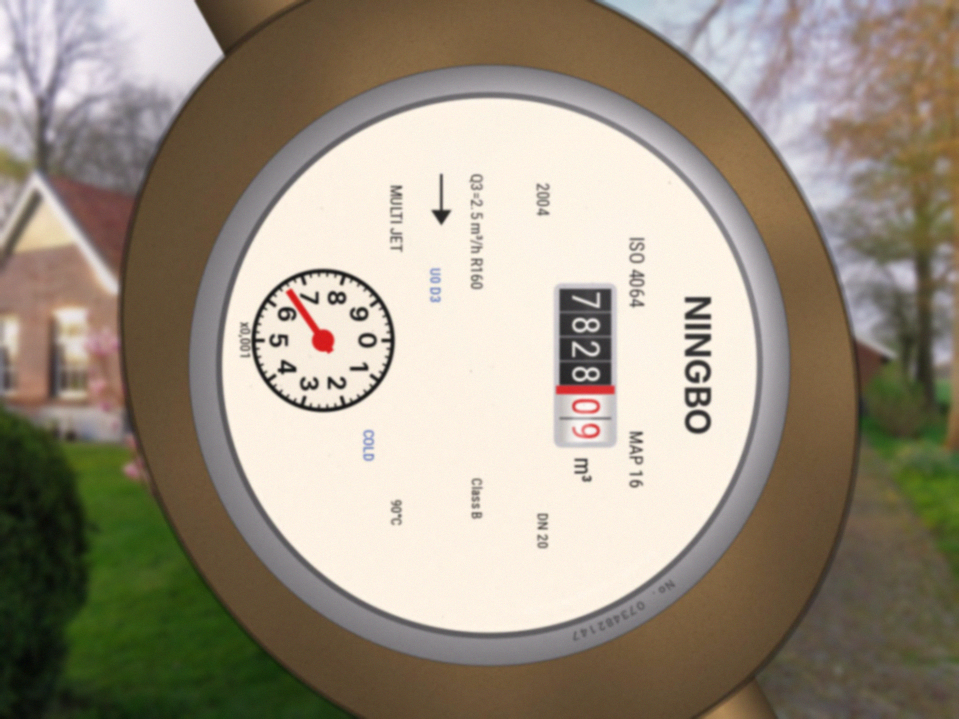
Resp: 7828.096 m³
